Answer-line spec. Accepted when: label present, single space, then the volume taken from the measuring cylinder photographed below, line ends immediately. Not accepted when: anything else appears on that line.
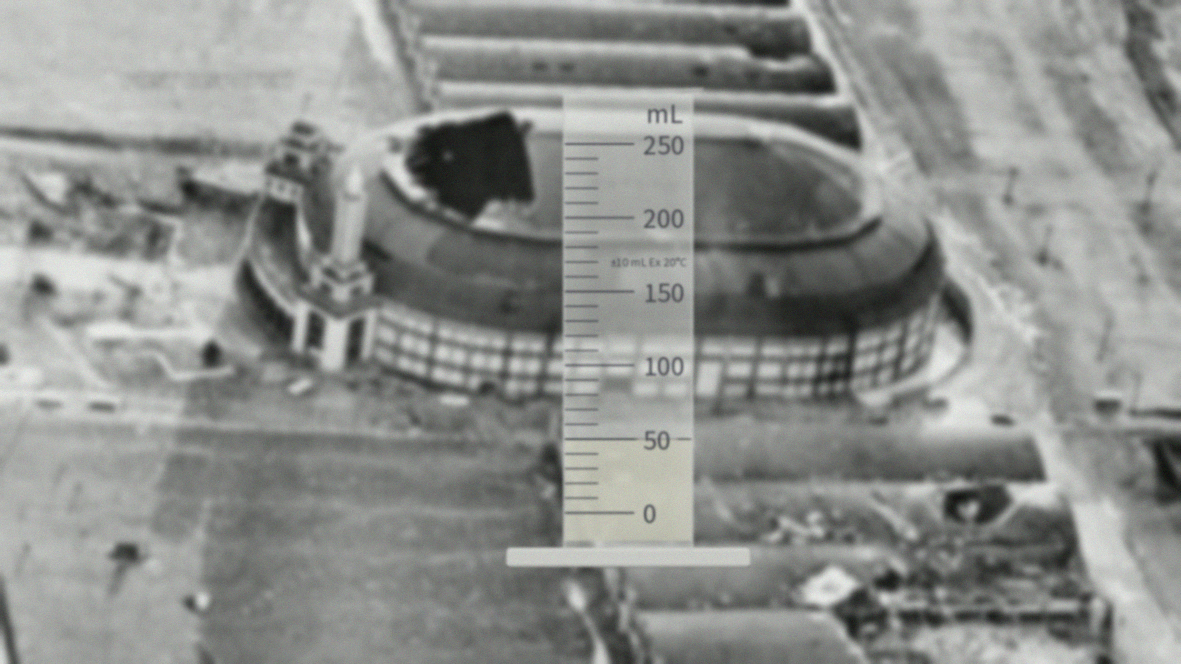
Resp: 50 mL
